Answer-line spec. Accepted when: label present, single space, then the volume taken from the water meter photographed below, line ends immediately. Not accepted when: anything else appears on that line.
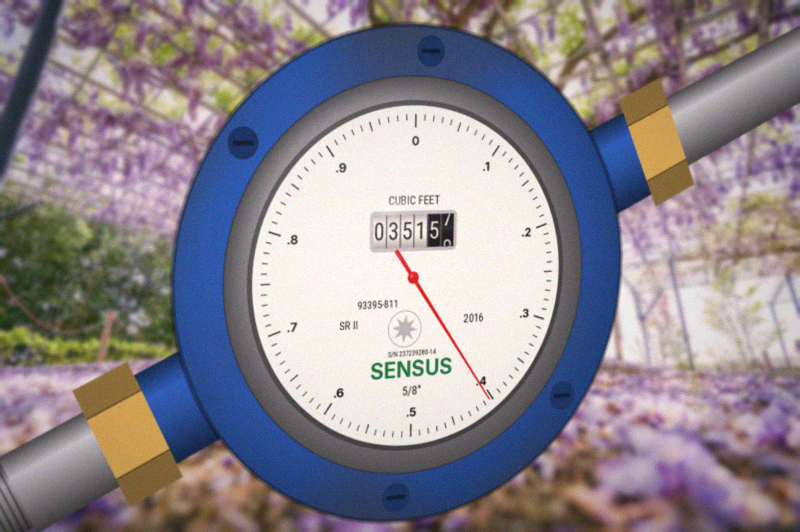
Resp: 35157.40 ft³
